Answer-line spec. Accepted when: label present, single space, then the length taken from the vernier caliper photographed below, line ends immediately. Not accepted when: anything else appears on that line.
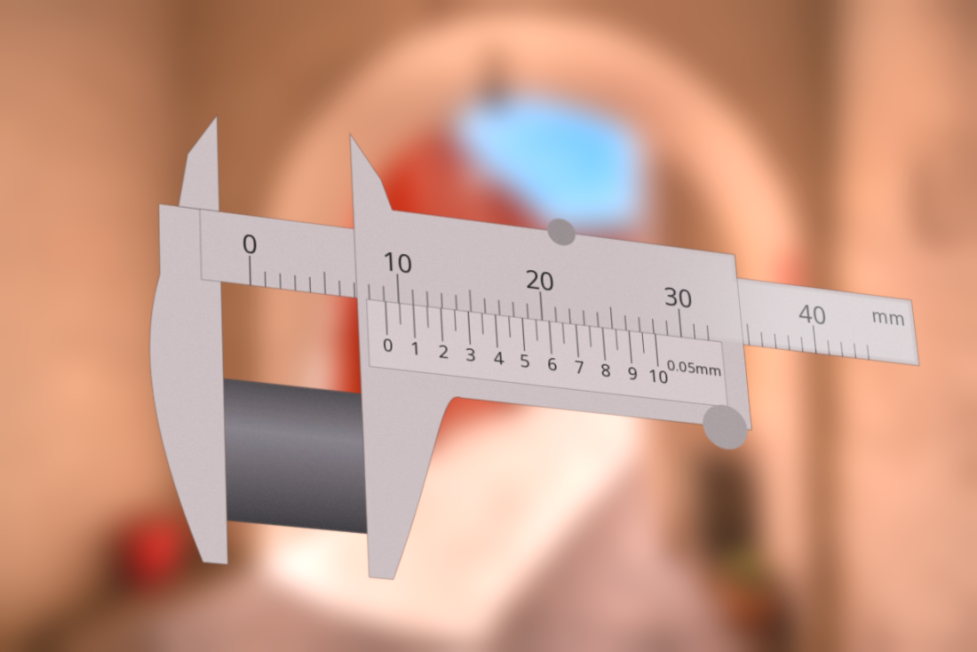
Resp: 9.1 mm
